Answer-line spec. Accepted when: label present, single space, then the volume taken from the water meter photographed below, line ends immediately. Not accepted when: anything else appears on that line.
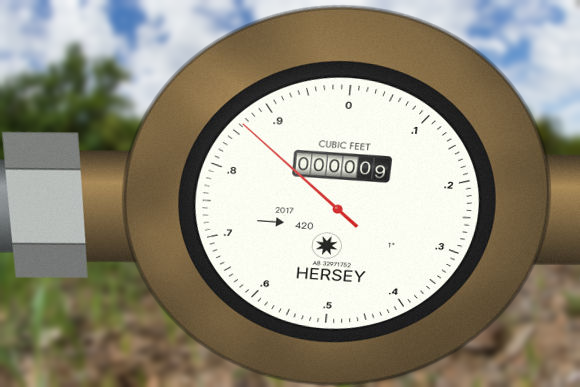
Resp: 8.86 ft³
